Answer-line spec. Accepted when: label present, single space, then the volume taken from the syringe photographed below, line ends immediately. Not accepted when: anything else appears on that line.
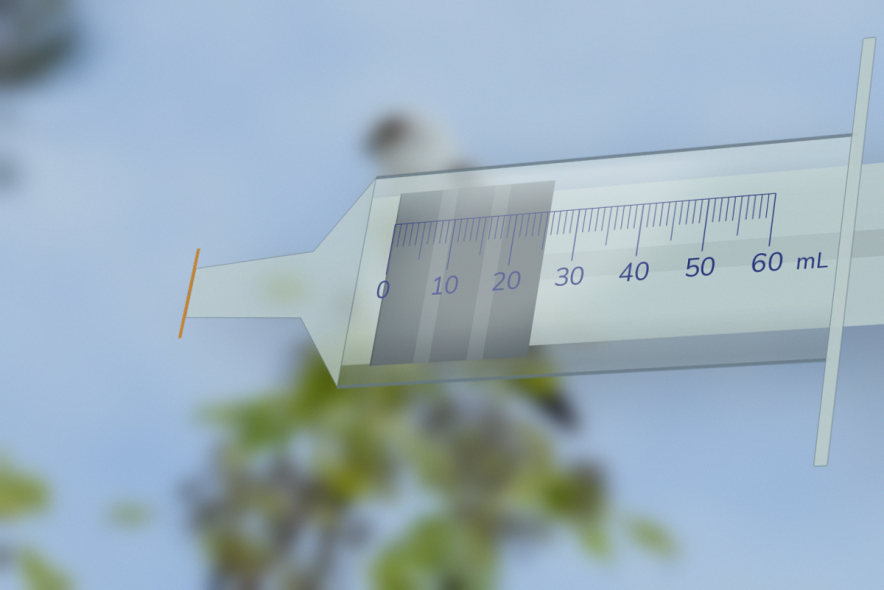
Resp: 0 mL
